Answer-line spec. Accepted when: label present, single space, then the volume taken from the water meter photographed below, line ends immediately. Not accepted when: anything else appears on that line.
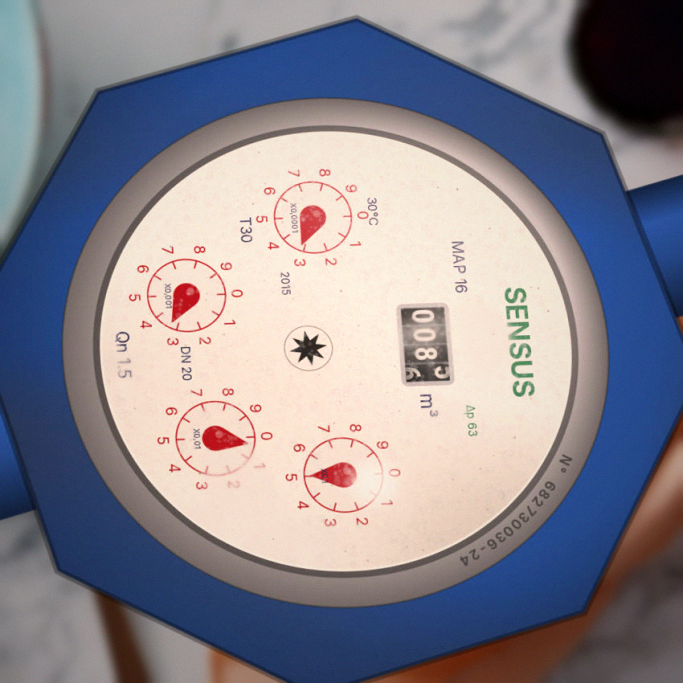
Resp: 85.5033 m³
